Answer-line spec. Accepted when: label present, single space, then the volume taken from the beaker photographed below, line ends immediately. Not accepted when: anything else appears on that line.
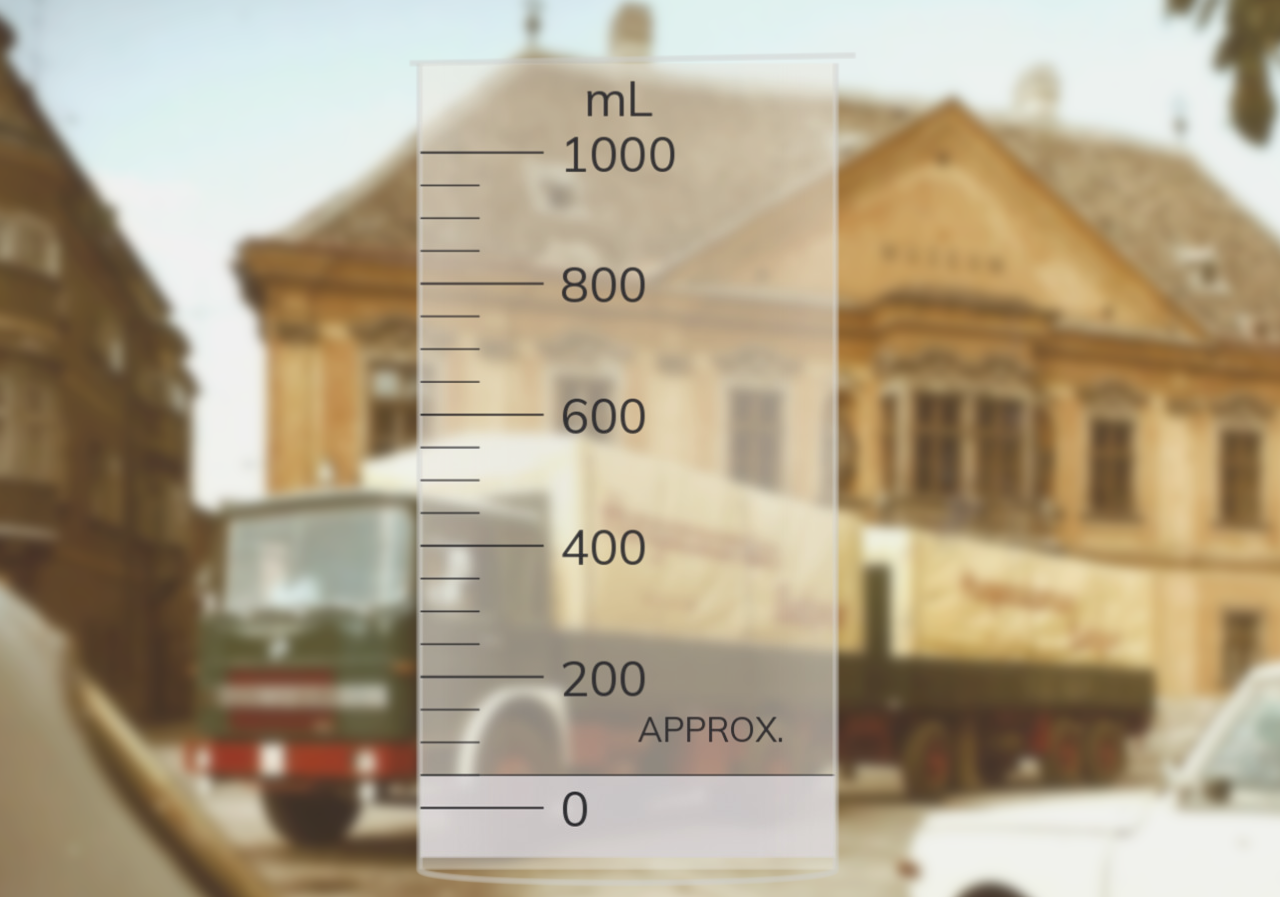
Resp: 50 mL
